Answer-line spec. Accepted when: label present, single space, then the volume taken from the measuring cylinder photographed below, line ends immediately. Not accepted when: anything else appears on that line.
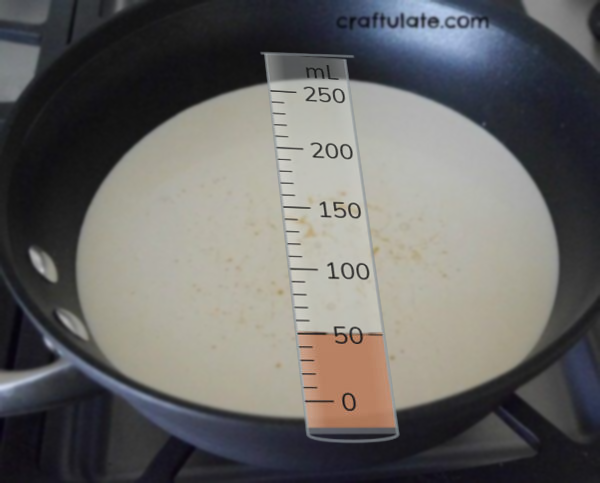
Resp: 50 mL
